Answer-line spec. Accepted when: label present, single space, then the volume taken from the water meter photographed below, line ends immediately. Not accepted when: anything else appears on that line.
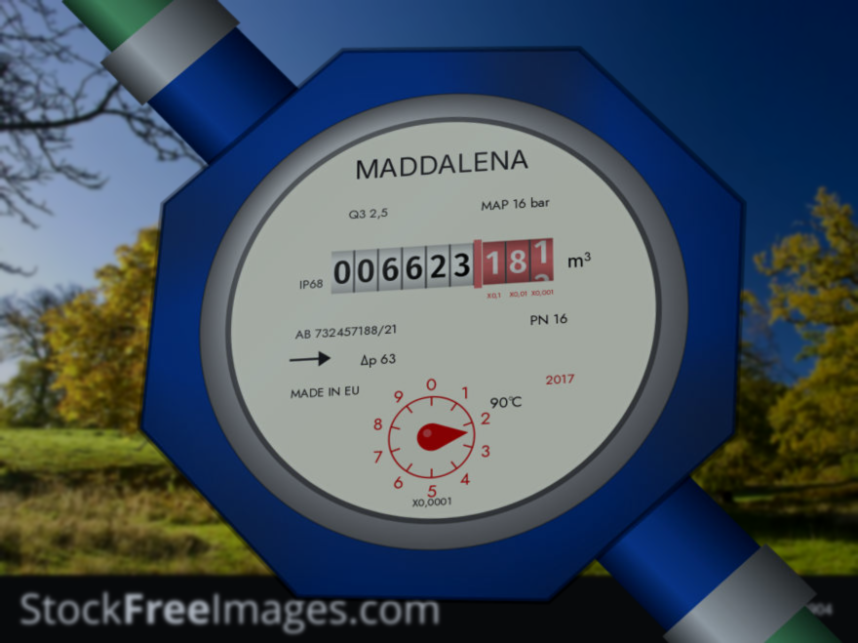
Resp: 6623.1812 m³
